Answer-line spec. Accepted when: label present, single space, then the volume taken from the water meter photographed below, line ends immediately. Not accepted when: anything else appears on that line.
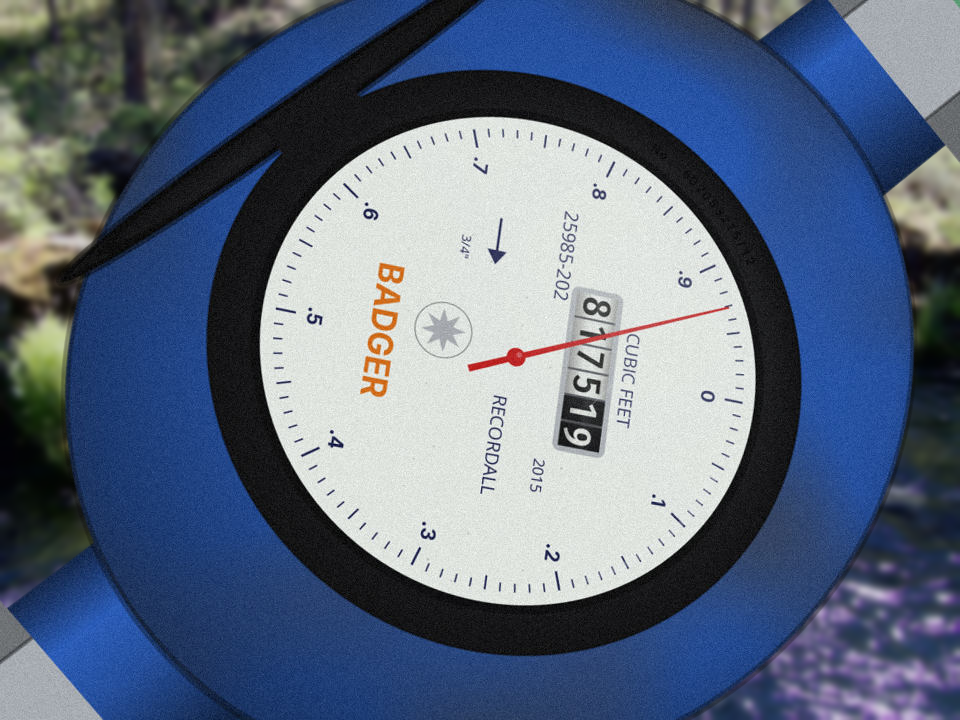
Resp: 817518.93 ft³
